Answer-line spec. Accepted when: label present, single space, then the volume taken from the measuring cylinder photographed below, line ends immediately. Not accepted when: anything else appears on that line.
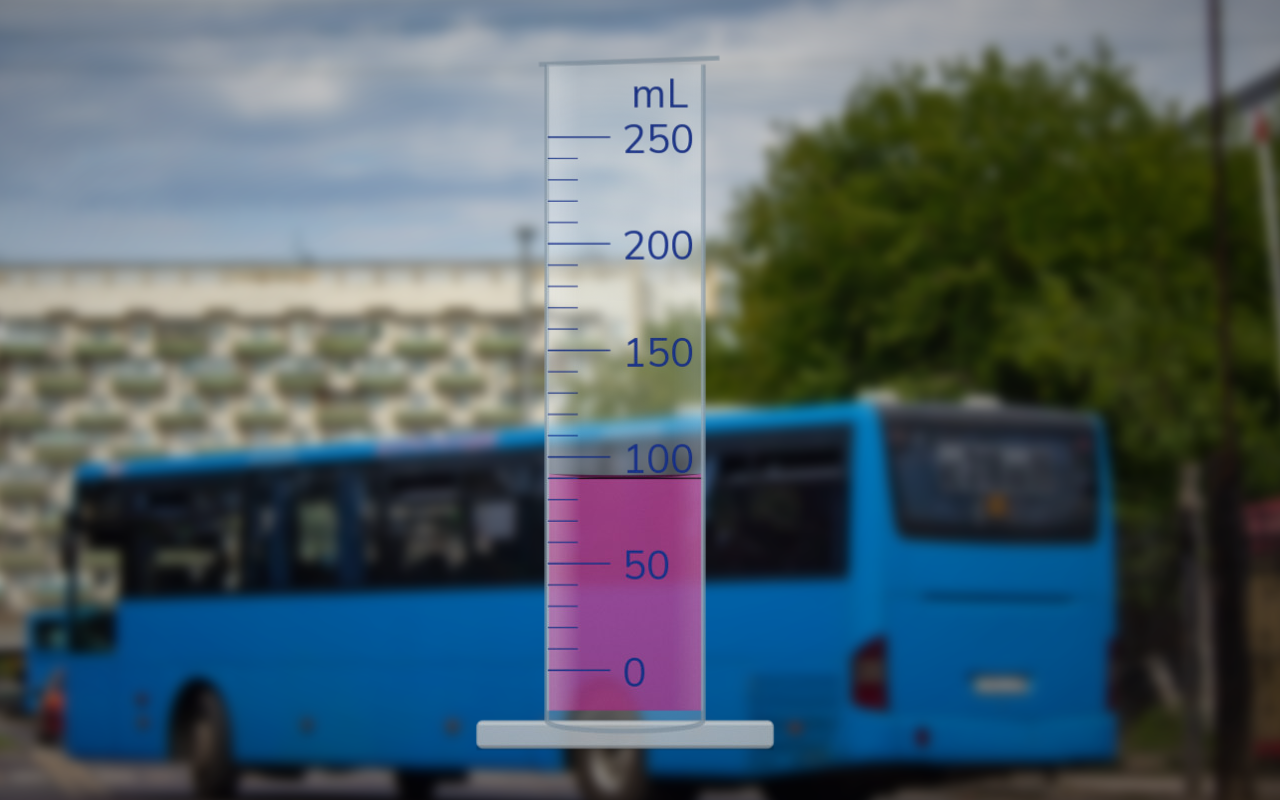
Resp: 90 mL
